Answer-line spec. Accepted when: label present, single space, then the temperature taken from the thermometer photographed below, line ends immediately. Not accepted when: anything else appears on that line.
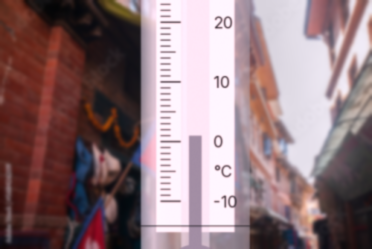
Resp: 1 °C
